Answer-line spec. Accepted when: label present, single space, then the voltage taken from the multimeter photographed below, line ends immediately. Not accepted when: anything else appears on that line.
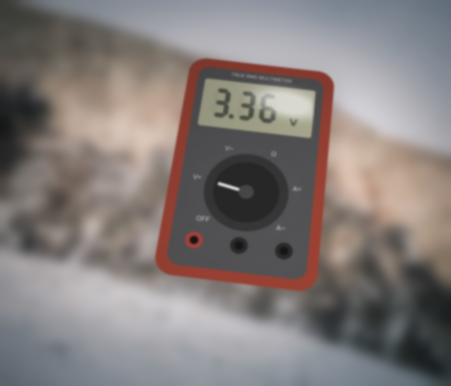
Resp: 3.36 V
